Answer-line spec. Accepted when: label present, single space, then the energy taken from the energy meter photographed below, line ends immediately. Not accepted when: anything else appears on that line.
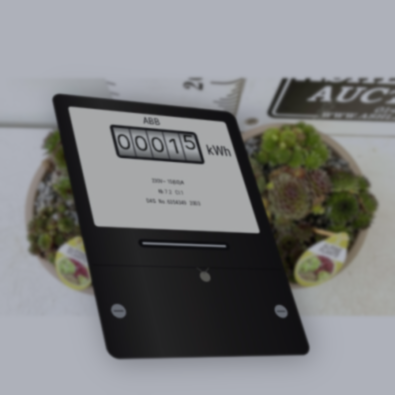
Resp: 15 kWh
